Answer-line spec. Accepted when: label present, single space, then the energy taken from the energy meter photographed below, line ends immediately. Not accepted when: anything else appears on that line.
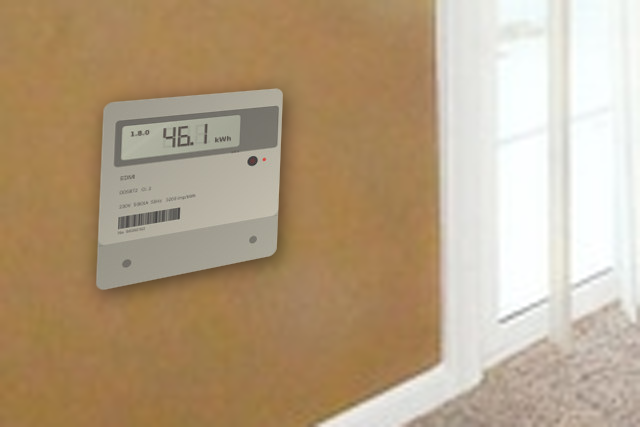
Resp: 46.1 kWh
